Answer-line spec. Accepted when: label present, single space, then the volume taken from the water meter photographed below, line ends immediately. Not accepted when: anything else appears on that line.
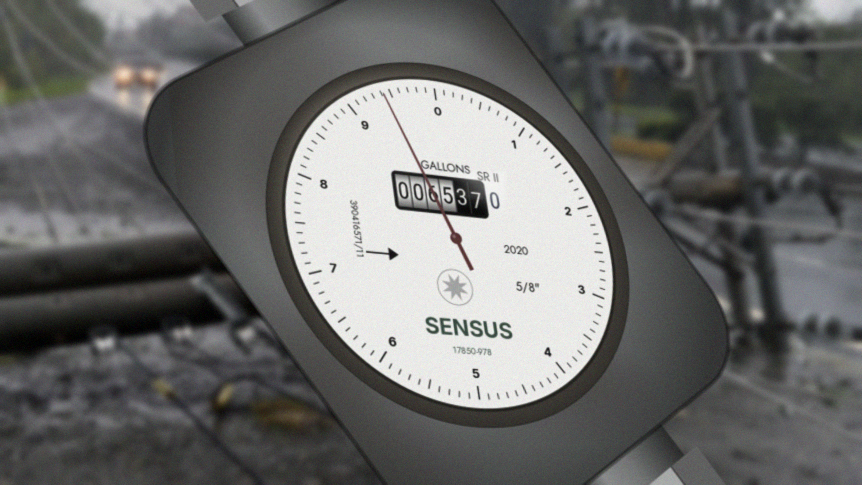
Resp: 65369.4 gal
